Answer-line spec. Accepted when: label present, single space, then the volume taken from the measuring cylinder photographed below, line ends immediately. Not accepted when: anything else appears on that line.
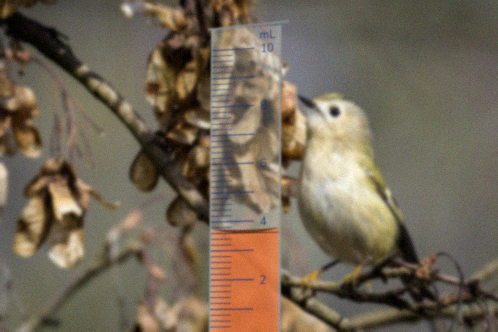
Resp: 3.6 mL
